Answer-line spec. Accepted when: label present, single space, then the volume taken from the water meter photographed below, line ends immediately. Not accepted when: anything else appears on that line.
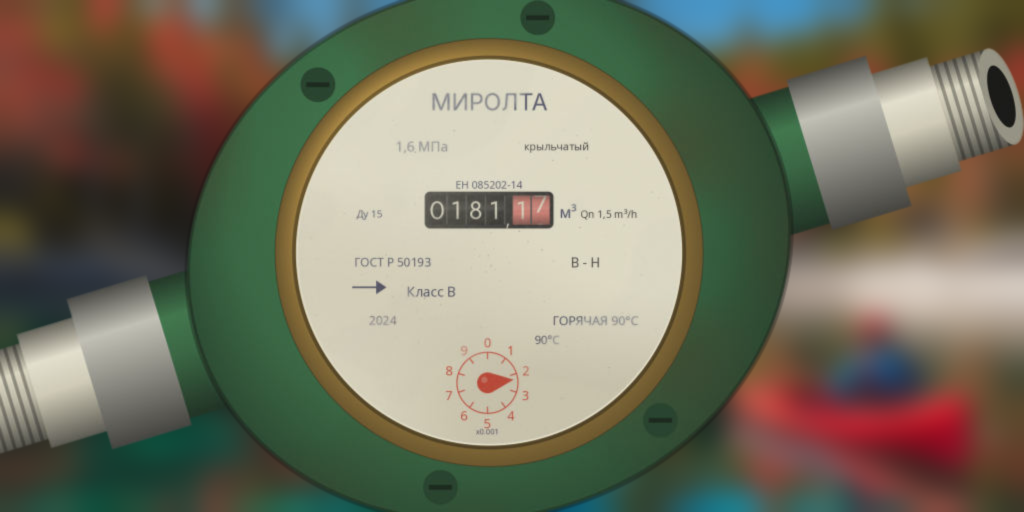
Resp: 181.172 m³
